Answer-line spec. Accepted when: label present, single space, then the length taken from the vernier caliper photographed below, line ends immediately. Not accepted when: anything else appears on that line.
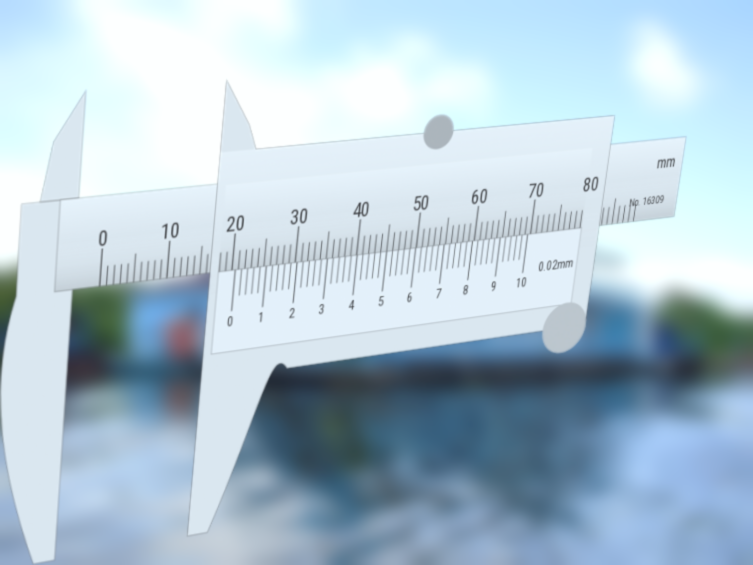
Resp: 20.5 mm
